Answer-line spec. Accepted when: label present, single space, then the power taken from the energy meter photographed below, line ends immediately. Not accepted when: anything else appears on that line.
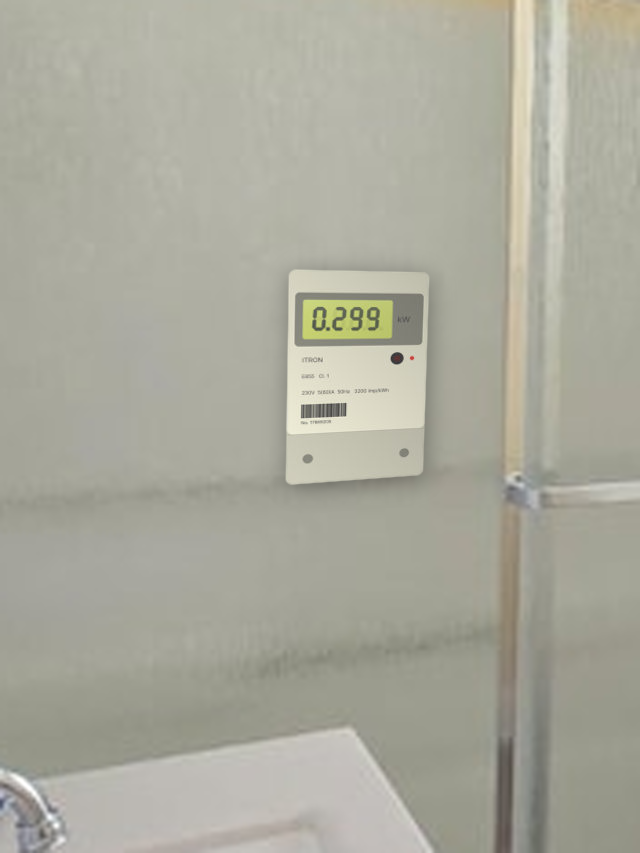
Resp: 0.299 kW
